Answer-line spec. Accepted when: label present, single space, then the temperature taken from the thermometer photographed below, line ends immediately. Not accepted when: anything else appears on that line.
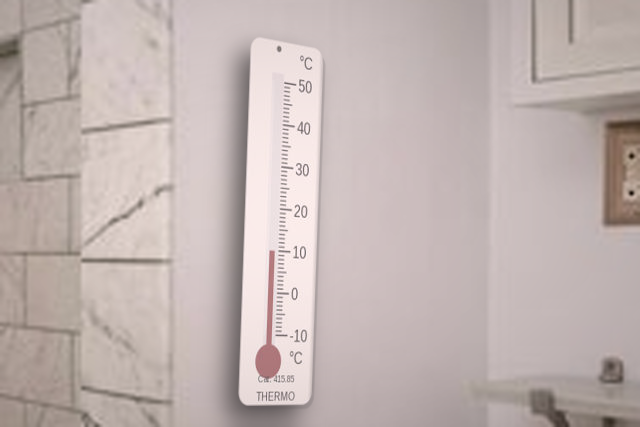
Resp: 10 °C
